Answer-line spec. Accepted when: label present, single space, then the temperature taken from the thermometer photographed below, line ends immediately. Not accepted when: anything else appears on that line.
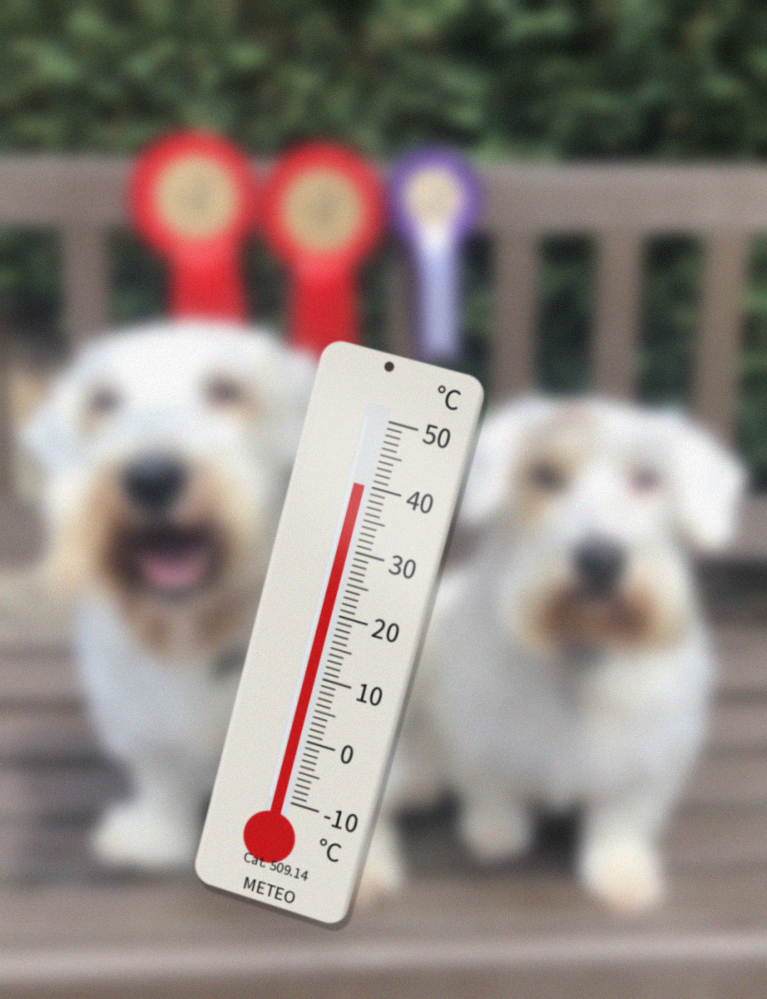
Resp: 40 °C
